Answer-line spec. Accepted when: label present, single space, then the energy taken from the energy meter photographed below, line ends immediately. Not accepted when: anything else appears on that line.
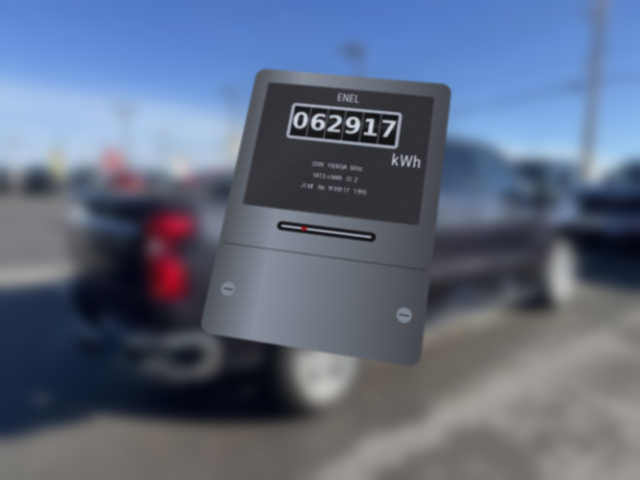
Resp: 62917 kWh
